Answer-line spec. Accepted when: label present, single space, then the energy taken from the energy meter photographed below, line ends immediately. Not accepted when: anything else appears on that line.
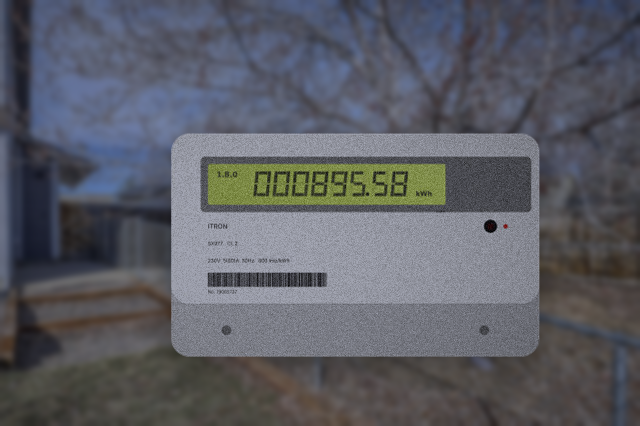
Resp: 895.58 kWh
